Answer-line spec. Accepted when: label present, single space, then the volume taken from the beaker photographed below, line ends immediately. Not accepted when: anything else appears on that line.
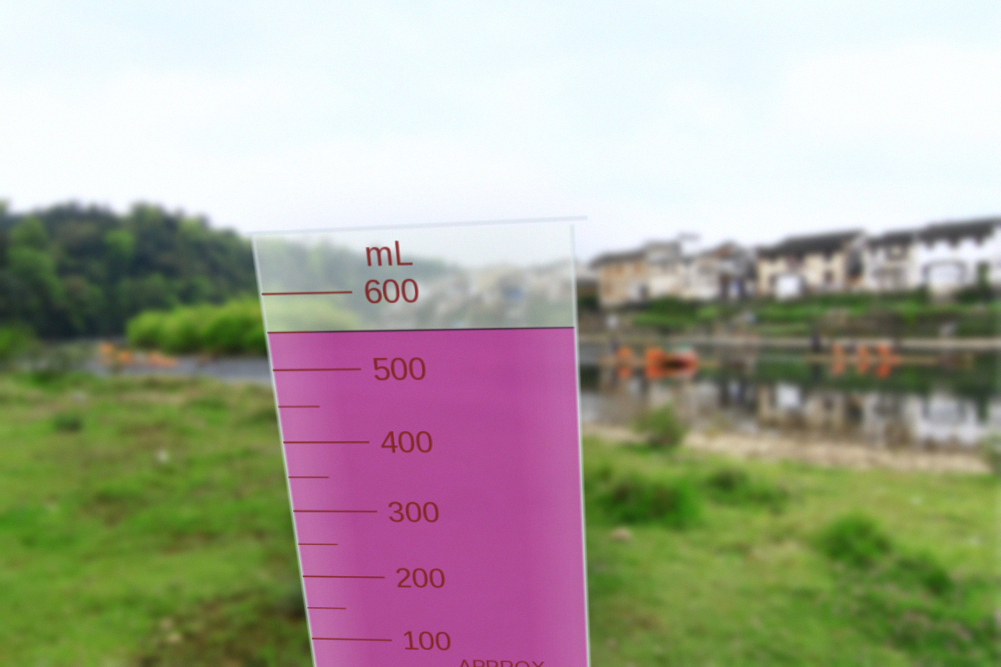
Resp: 550 mL
